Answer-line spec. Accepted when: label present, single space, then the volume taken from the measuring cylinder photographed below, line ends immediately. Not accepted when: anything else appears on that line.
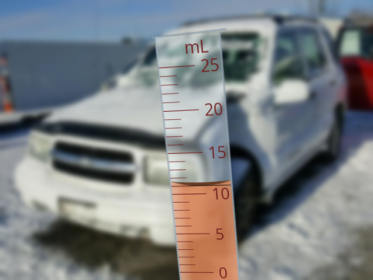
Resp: 11 mL
